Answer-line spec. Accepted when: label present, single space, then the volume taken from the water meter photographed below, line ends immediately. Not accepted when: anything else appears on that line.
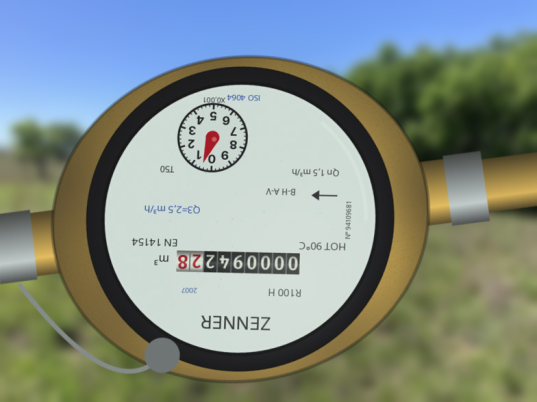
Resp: 942.280 m³
